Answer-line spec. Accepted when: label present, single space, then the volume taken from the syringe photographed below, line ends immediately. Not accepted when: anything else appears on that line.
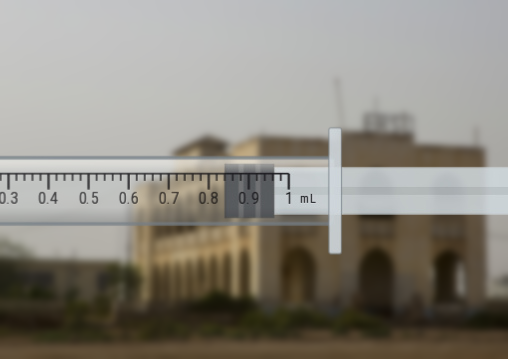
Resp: 0.84 mL
